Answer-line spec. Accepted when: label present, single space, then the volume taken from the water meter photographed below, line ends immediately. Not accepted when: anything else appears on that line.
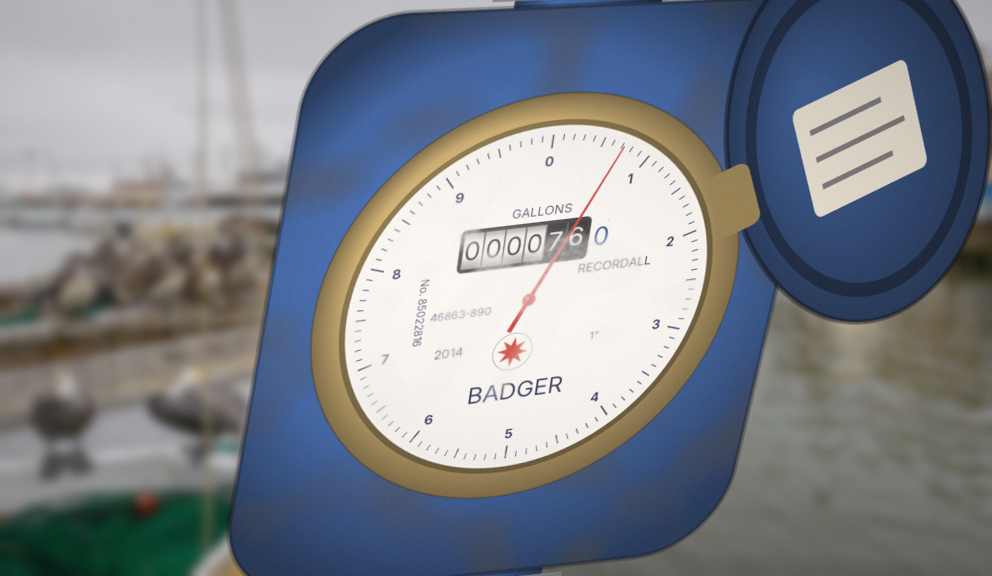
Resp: 760.7 gal
